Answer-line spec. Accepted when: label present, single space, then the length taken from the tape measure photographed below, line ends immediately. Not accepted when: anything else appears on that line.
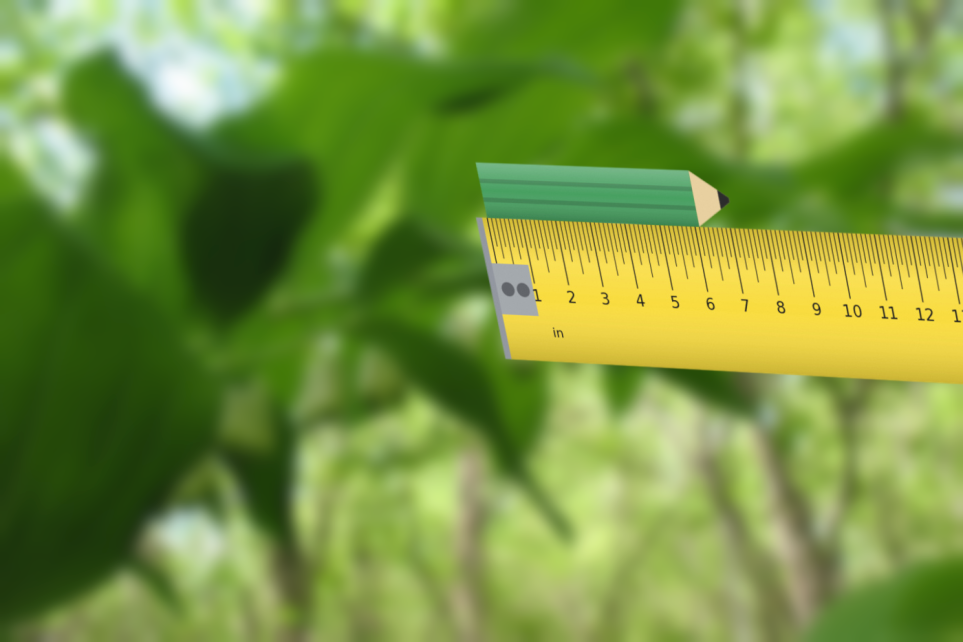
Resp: 7.125 in
